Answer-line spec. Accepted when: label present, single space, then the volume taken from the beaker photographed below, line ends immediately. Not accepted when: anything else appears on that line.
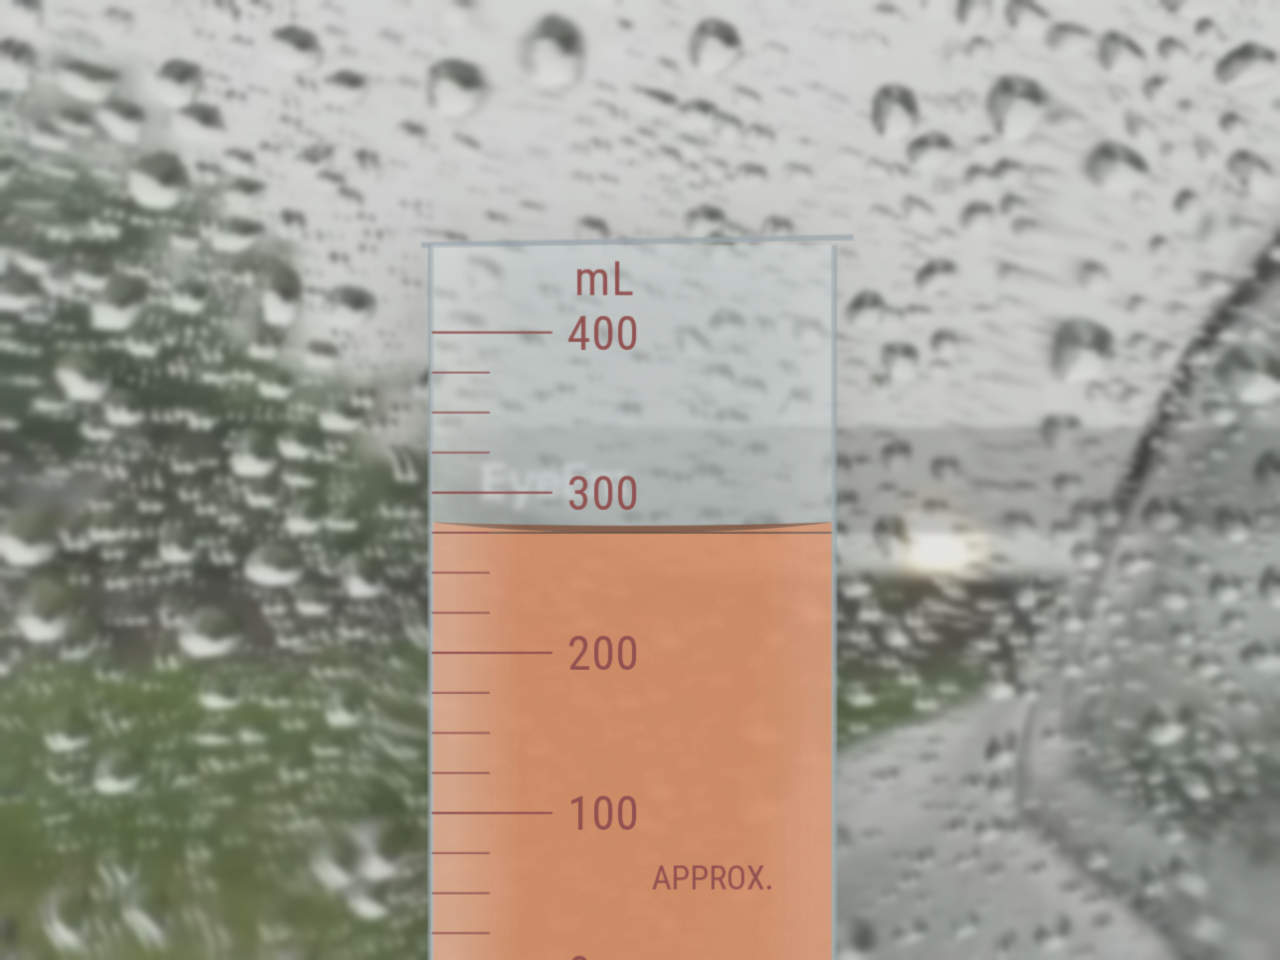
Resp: 275 mL
